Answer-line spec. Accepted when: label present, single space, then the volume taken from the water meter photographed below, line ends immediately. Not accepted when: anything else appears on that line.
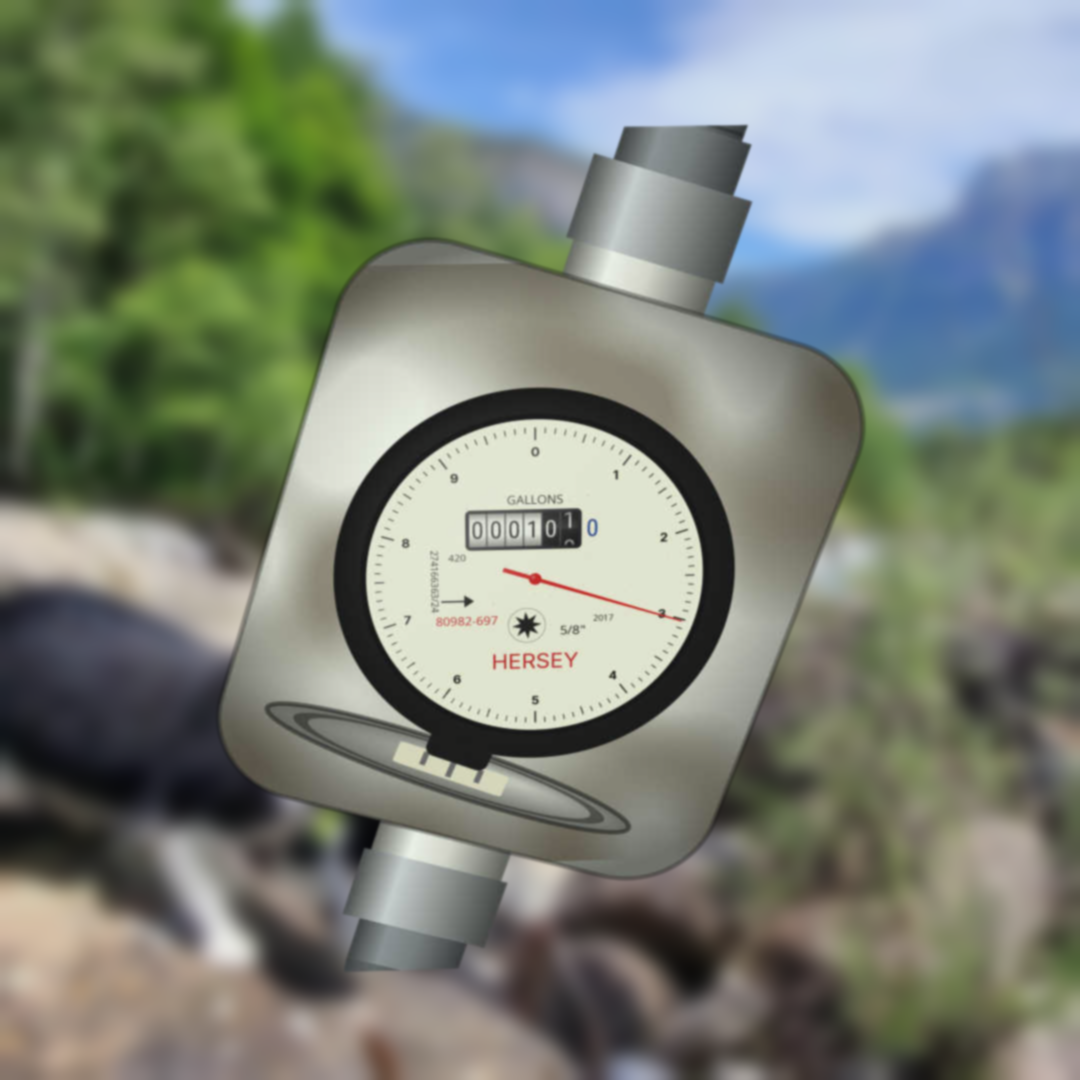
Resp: 1013.0 gal
